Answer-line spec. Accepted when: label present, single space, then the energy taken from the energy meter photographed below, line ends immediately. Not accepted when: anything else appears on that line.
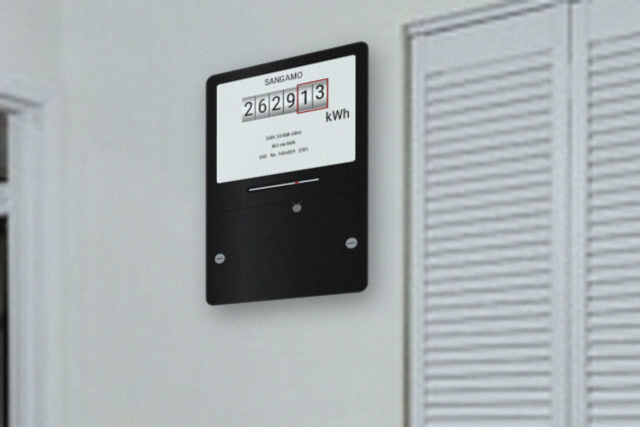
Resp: 2629.13 kWh
